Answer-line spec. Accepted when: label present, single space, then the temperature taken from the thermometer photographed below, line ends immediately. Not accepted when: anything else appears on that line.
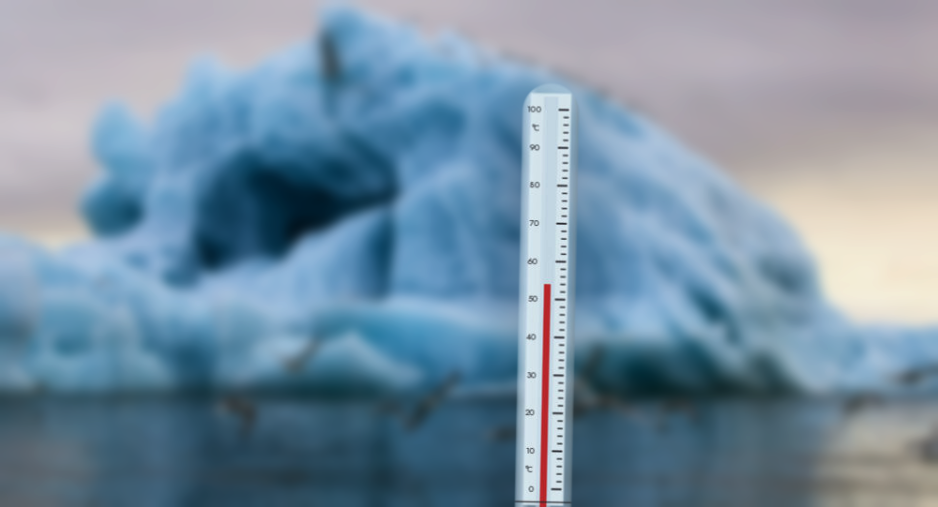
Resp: 54 °C
